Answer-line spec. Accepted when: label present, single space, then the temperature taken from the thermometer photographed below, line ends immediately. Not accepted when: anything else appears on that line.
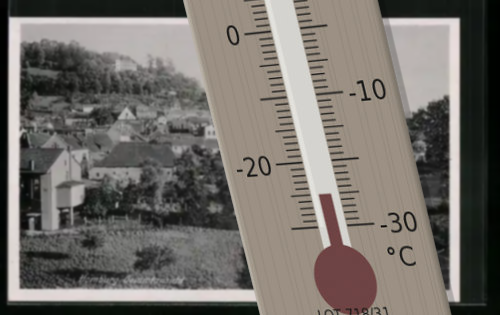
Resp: -25 °C
